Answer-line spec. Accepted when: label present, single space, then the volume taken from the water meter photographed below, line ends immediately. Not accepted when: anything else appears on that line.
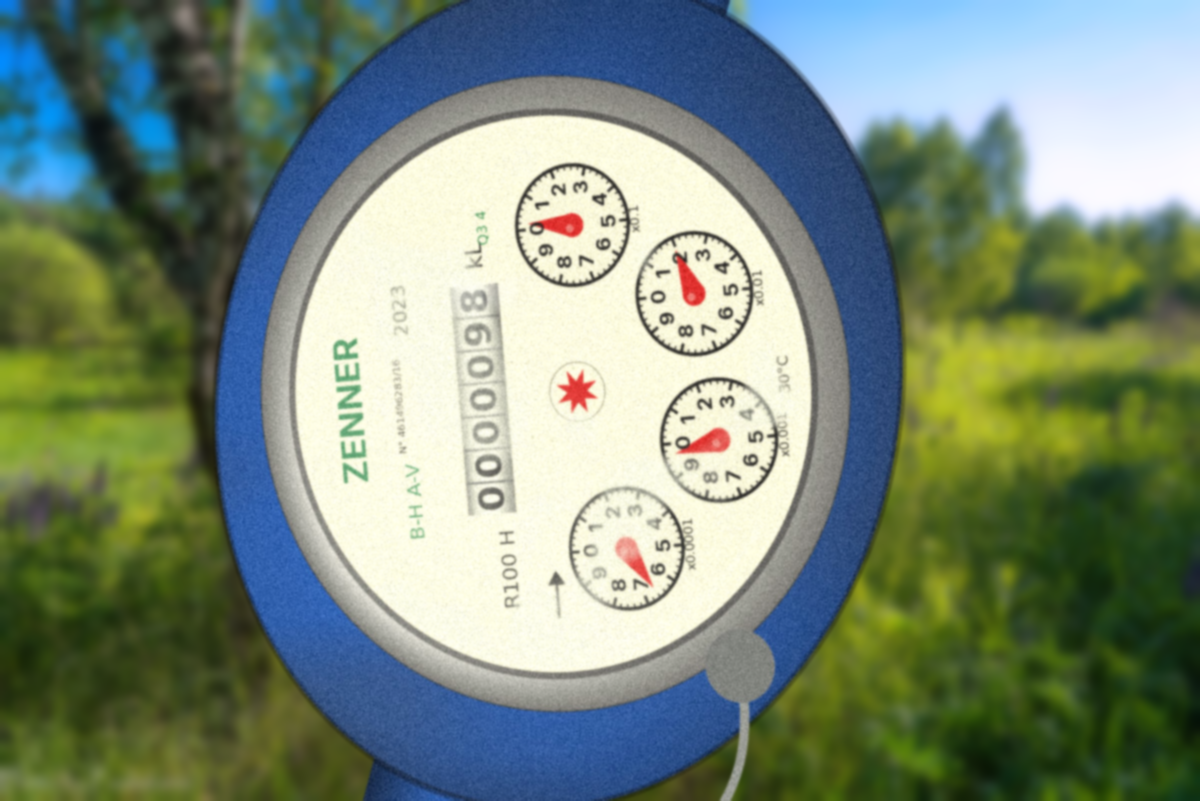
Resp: 98.0196 kL
